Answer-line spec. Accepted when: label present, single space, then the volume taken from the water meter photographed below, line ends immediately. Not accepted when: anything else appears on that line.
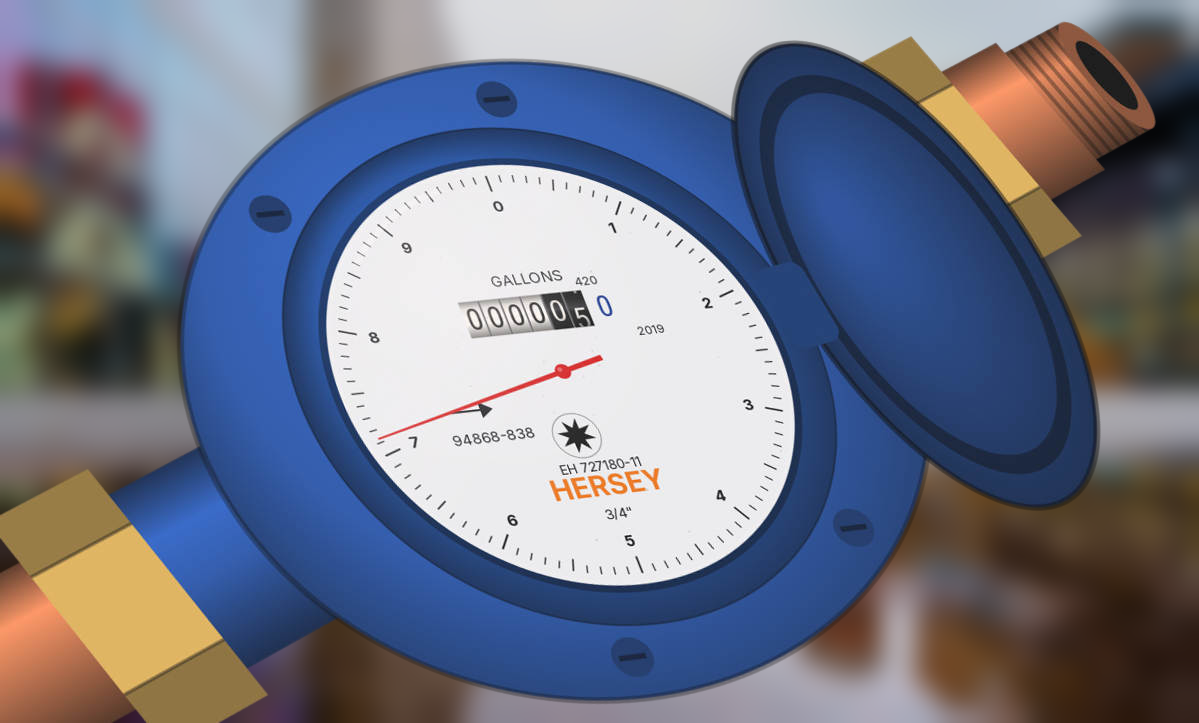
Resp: 47.1 gal
